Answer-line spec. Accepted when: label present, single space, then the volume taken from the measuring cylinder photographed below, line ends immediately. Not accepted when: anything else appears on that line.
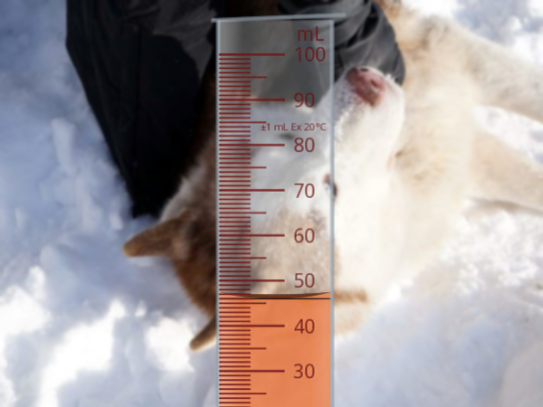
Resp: 46 mL
